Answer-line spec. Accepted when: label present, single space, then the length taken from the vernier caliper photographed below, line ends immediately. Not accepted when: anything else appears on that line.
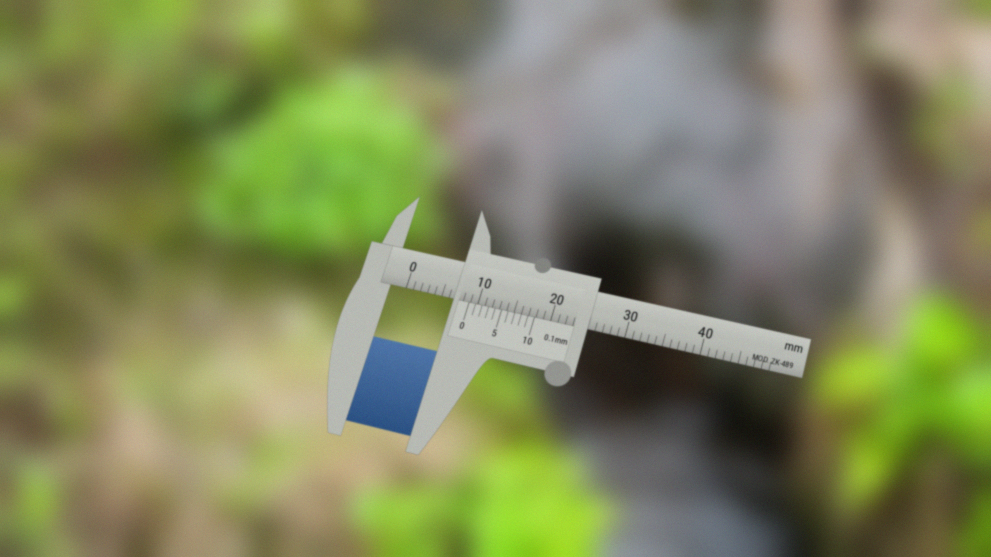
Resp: 8.8 mm
